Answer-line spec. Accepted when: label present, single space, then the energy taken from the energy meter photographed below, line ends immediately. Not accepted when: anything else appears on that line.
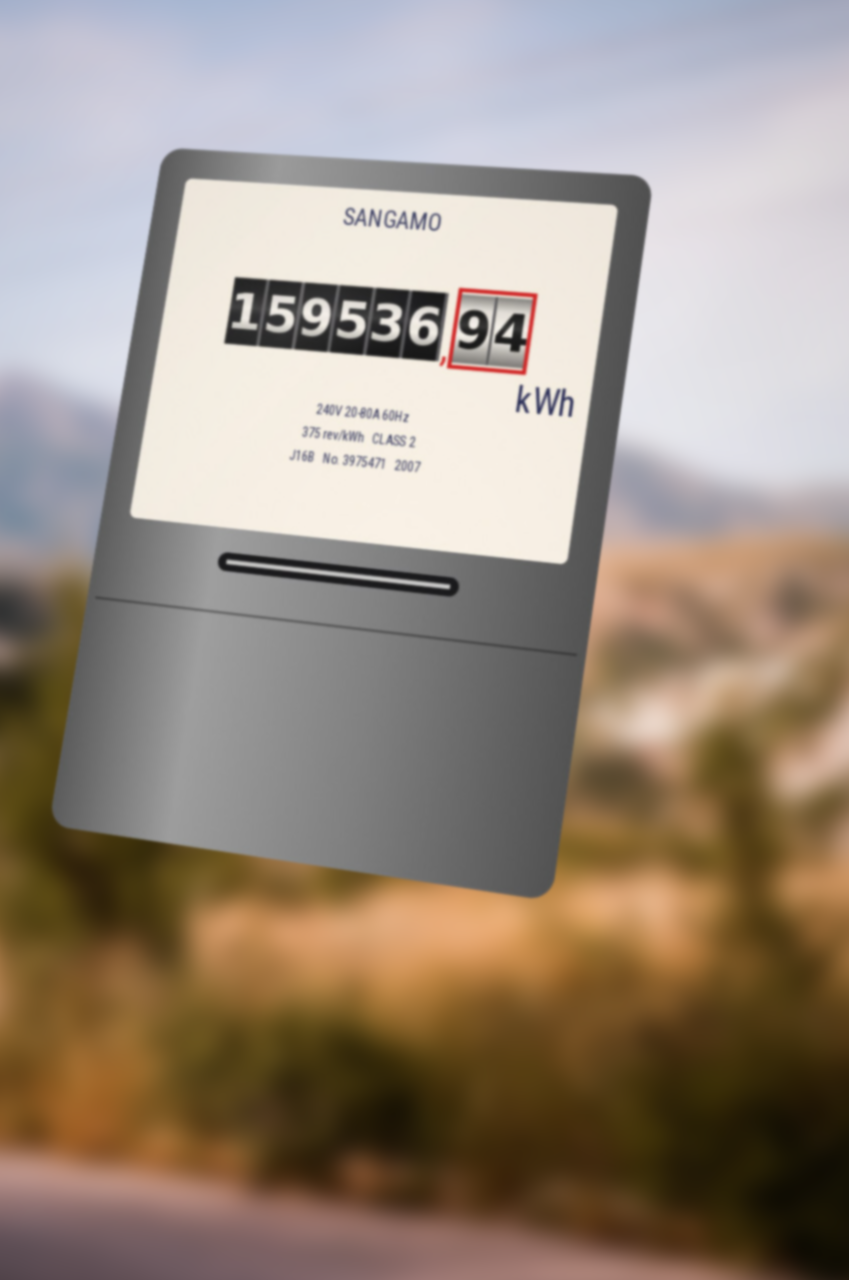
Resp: 159536.94 kWh
